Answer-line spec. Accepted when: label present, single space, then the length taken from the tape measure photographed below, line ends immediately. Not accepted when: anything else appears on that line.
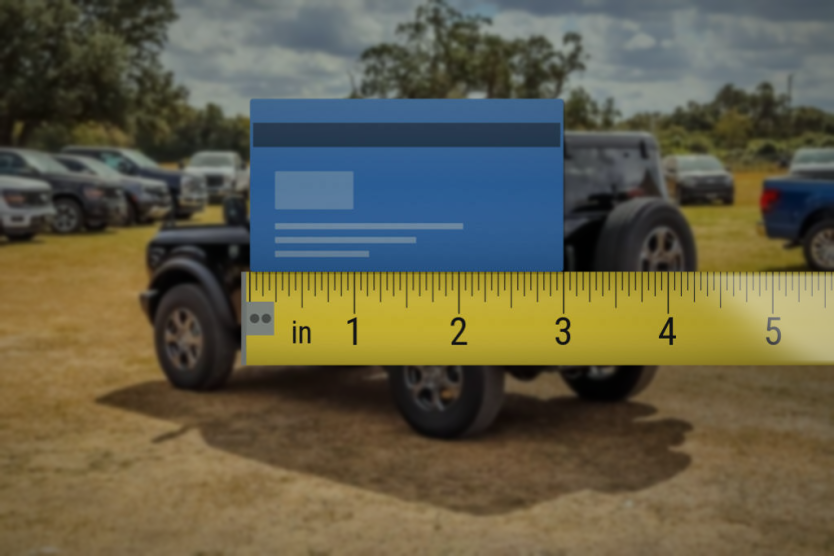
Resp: 3 in
